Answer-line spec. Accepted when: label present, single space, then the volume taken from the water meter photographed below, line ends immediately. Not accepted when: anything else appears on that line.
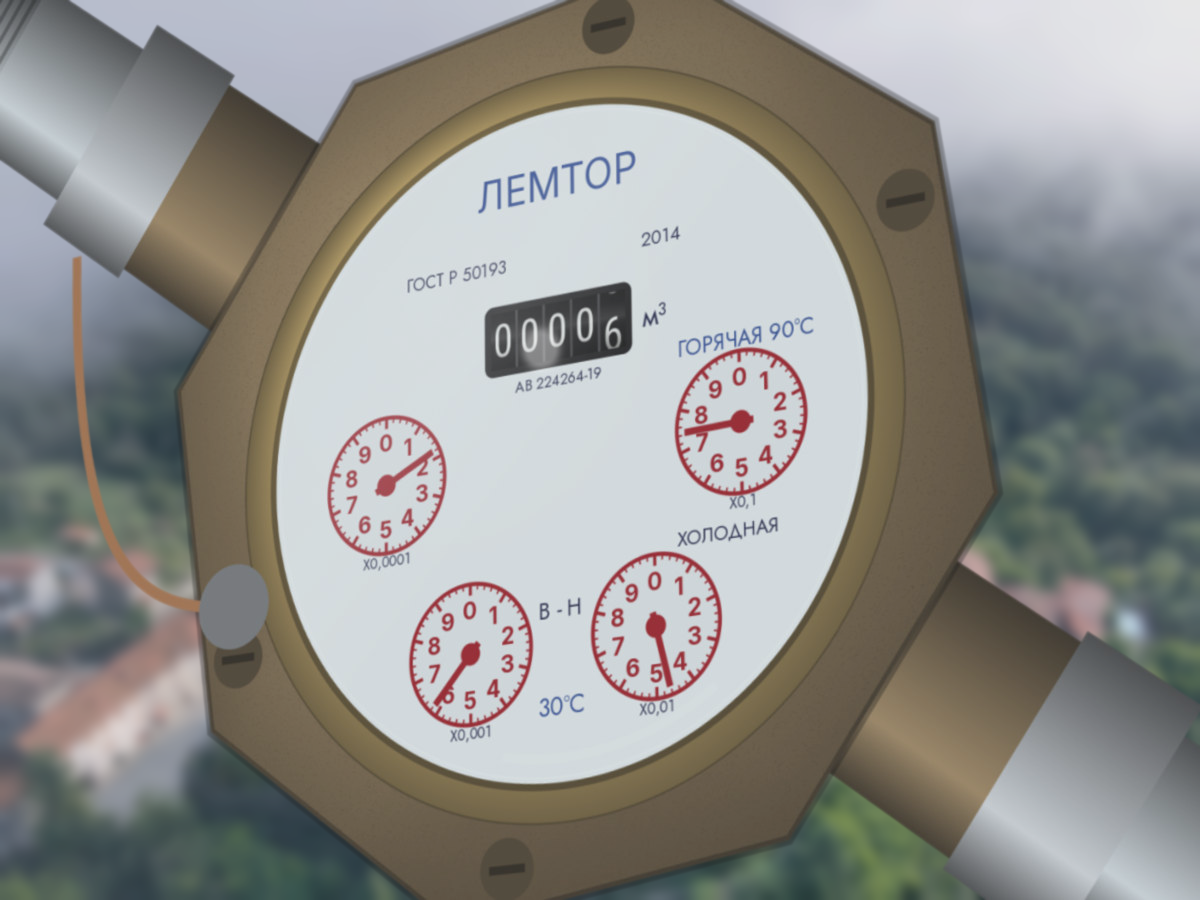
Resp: 5.7461 m³
